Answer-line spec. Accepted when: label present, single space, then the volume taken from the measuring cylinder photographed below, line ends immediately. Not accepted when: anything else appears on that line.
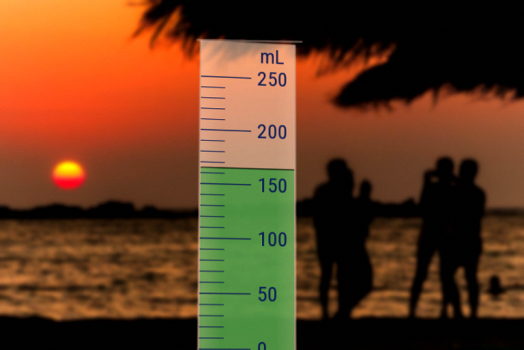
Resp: 165 mL
